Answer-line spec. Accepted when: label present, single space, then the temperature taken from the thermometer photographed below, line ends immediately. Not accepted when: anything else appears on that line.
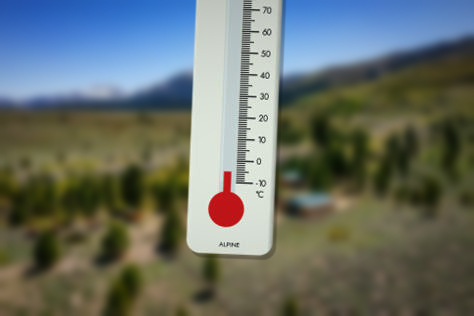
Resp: -5 °C
